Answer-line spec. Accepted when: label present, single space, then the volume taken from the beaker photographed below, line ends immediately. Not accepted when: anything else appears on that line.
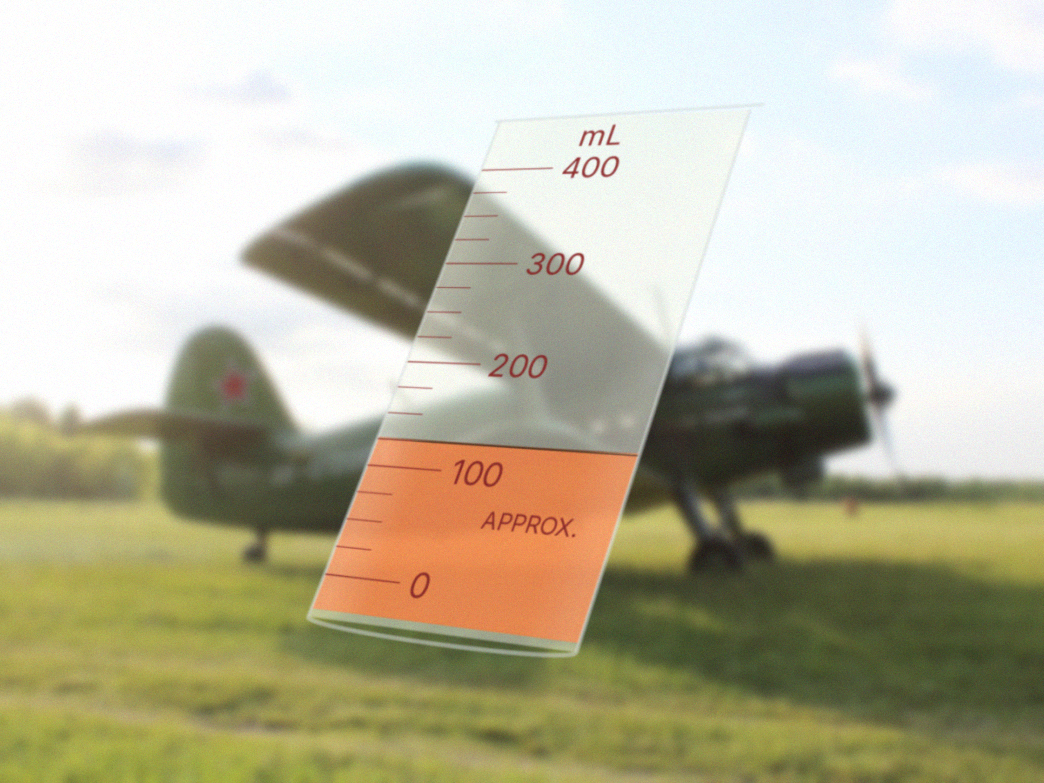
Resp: 125 mL
